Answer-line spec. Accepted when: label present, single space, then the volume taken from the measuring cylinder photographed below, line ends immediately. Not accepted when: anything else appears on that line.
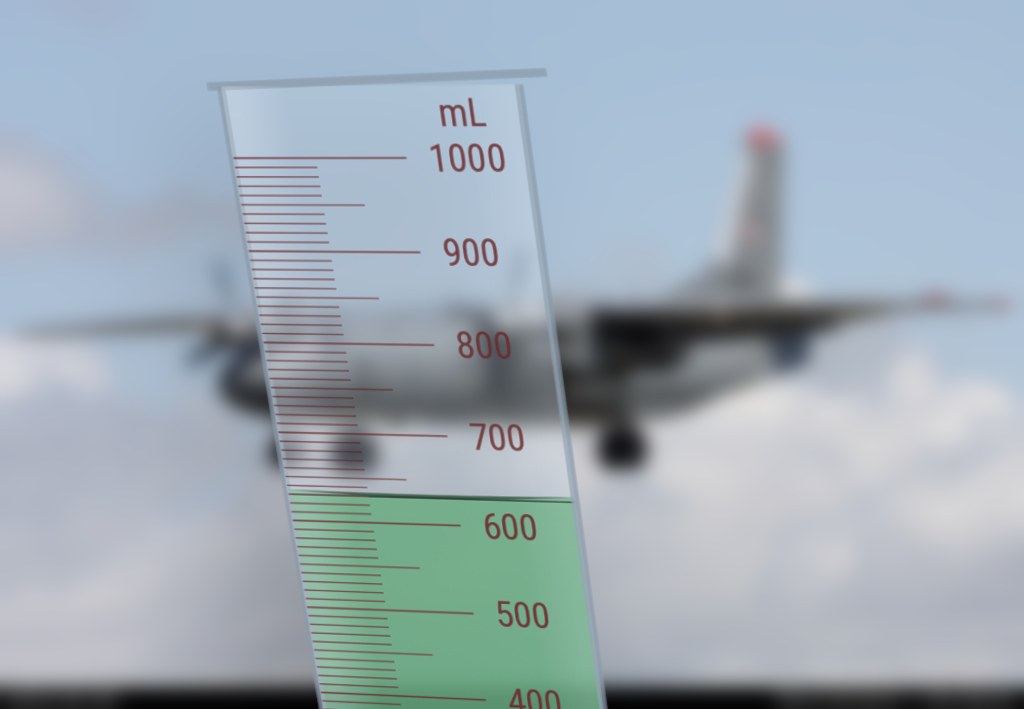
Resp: 630 mL
